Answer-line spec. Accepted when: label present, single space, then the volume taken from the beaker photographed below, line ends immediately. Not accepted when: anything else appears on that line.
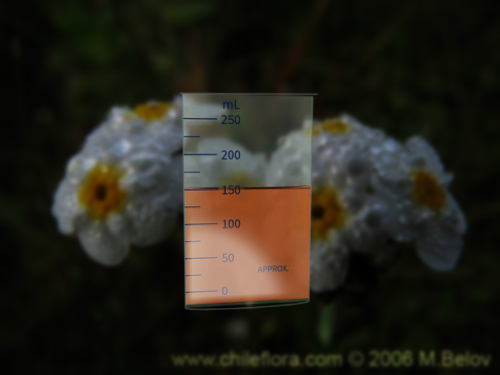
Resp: 150 mL
